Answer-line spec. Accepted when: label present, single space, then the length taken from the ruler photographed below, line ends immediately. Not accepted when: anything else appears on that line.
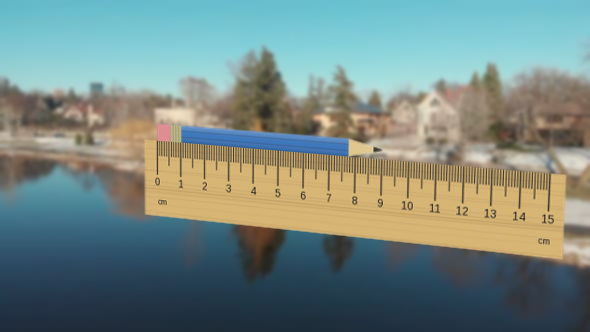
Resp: 9 cm
